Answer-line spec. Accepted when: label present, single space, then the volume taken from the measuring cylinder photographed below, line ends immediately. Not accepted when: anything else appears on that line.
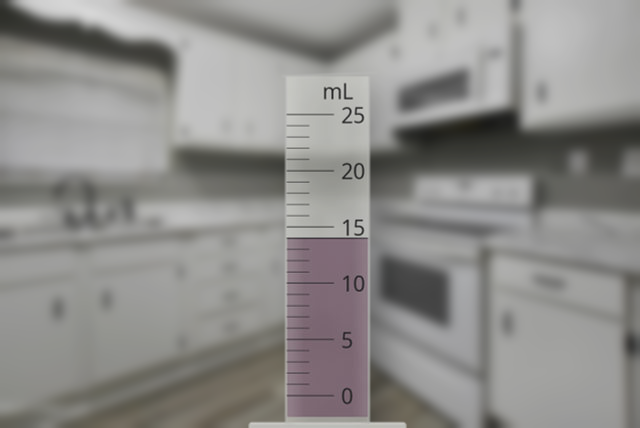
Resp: 14 mL
